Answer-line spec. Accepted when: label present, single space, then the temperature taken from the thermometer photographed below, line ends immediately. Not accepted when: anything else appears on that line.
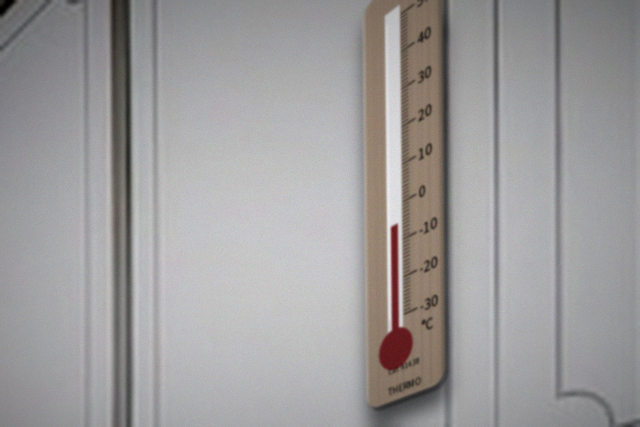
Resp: -5 °C
